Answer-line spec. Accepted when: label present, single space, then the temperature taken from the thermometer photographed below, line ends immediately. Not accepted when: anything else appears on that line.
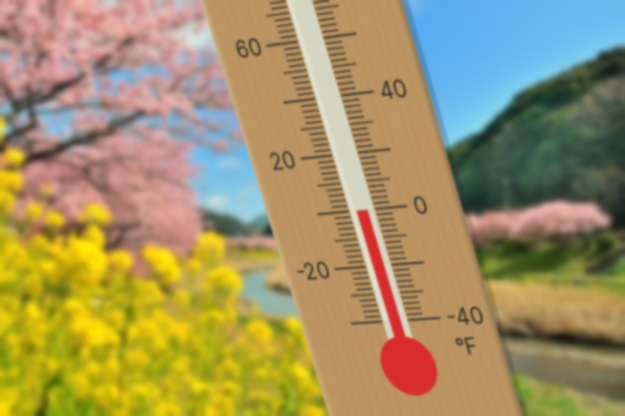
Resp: 0 °F
